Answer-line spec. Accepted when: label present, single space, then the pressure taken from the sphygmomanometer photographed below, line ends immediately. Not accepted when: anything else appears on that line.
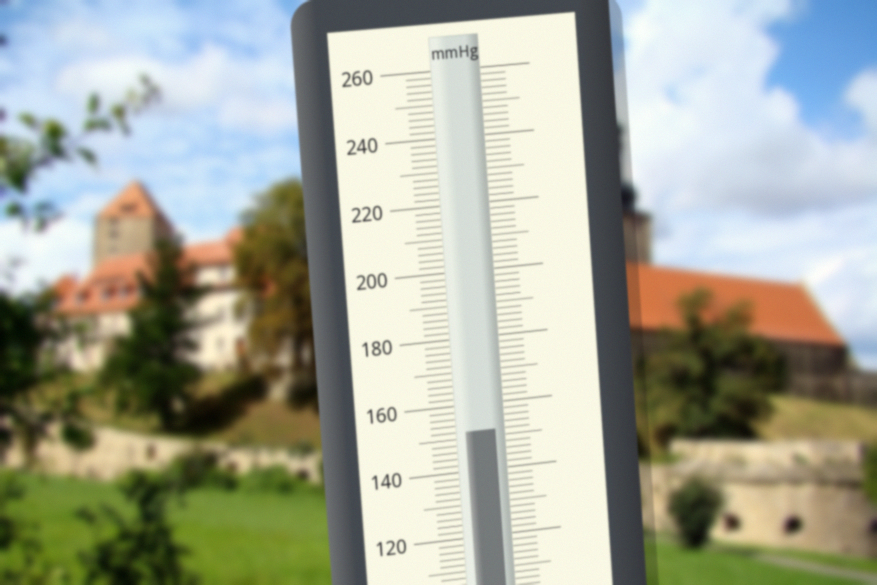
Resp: 152 mmHg
